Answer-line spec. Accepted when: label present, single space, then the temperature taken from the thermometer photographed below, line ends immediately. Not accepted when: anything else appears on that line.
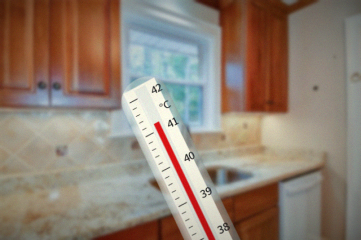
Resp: 41.2 °C
